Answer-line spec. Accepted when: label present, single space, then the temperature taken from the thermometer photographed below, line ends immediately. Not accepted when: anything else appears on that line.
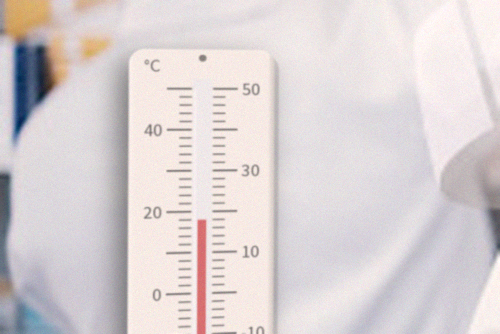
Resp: 18 °C
